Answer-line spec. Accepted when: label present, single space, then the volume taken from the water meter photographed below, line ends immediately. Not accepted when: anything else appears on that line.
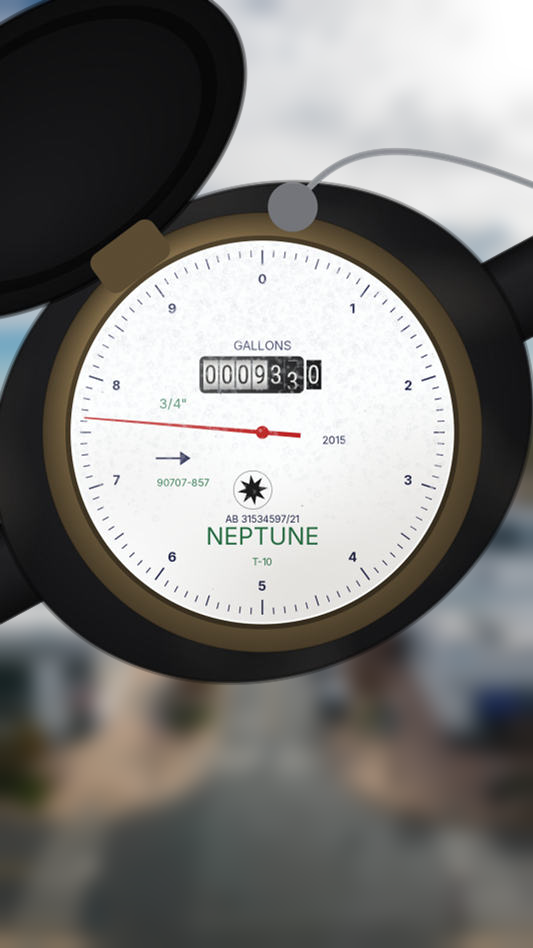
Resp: 9327.6 gal
